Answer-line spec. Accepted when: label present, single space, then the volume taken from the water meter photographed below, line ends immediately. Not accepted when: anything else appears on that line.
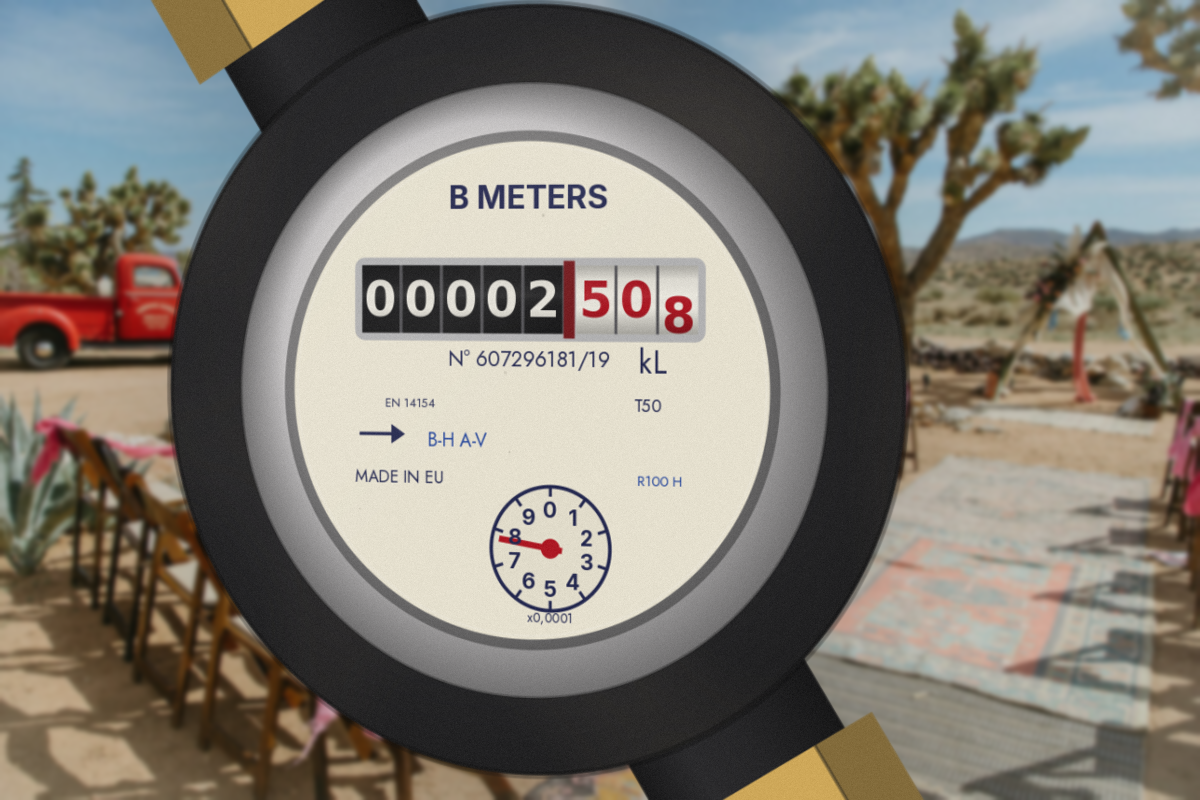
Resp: 2.5077 kL
